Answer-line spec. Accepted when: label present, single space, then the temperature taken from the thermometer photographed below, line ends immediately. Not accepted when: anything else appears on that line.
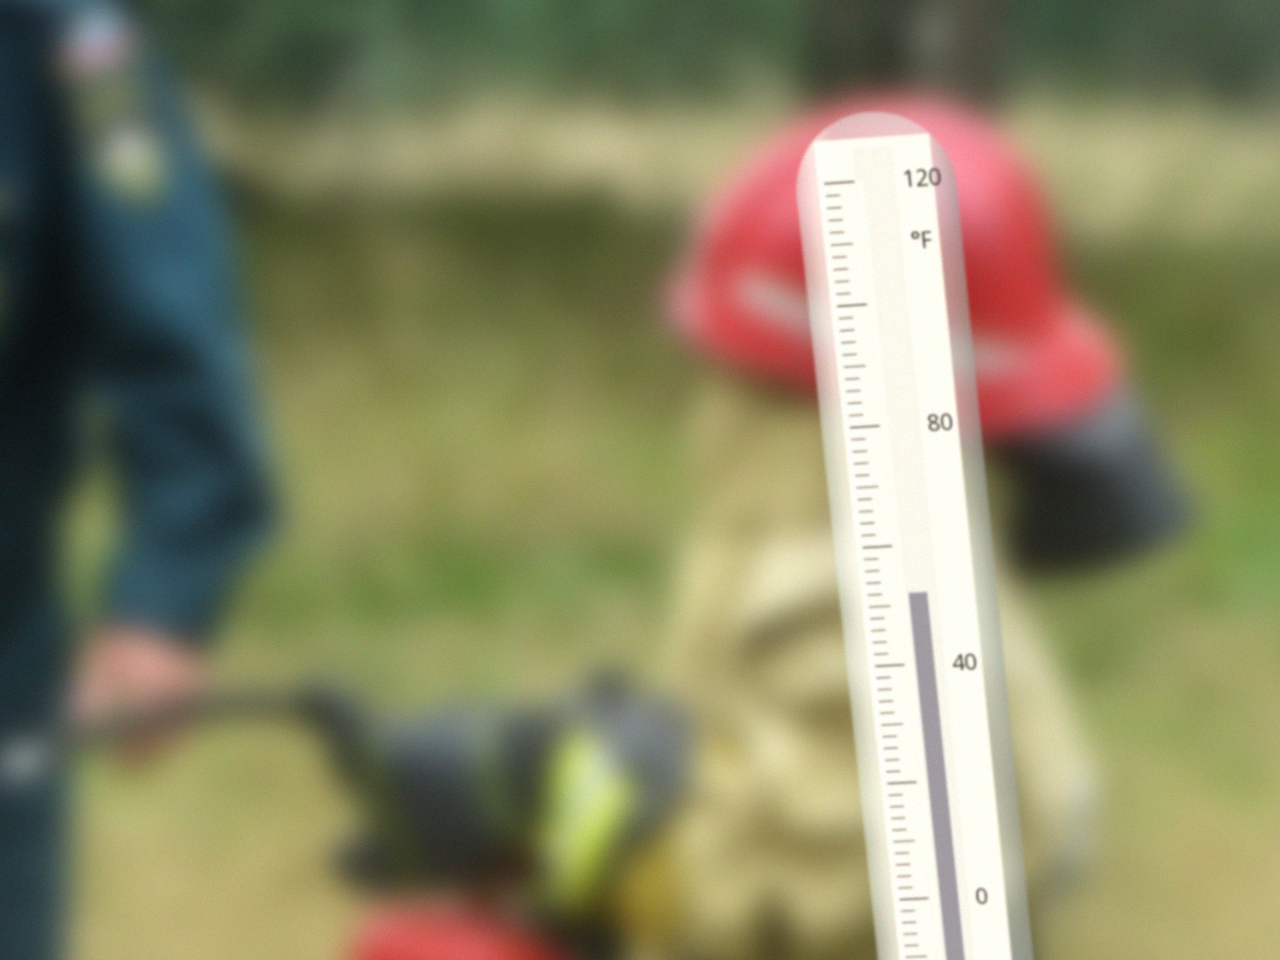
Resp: 52 °F
